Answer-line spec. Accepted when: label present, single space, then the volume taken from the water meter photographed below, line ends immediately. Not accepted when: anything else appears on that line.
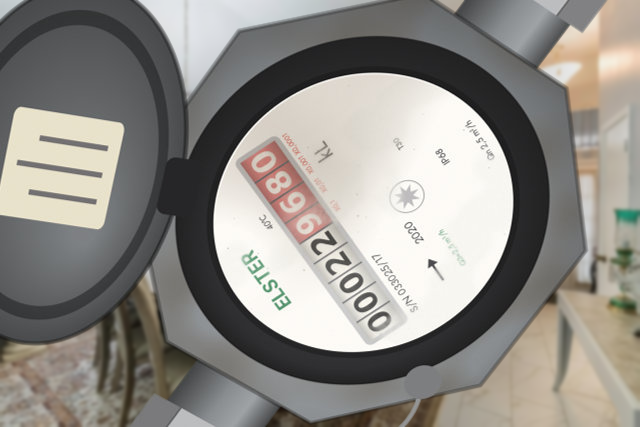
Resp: 22.9680 kL
